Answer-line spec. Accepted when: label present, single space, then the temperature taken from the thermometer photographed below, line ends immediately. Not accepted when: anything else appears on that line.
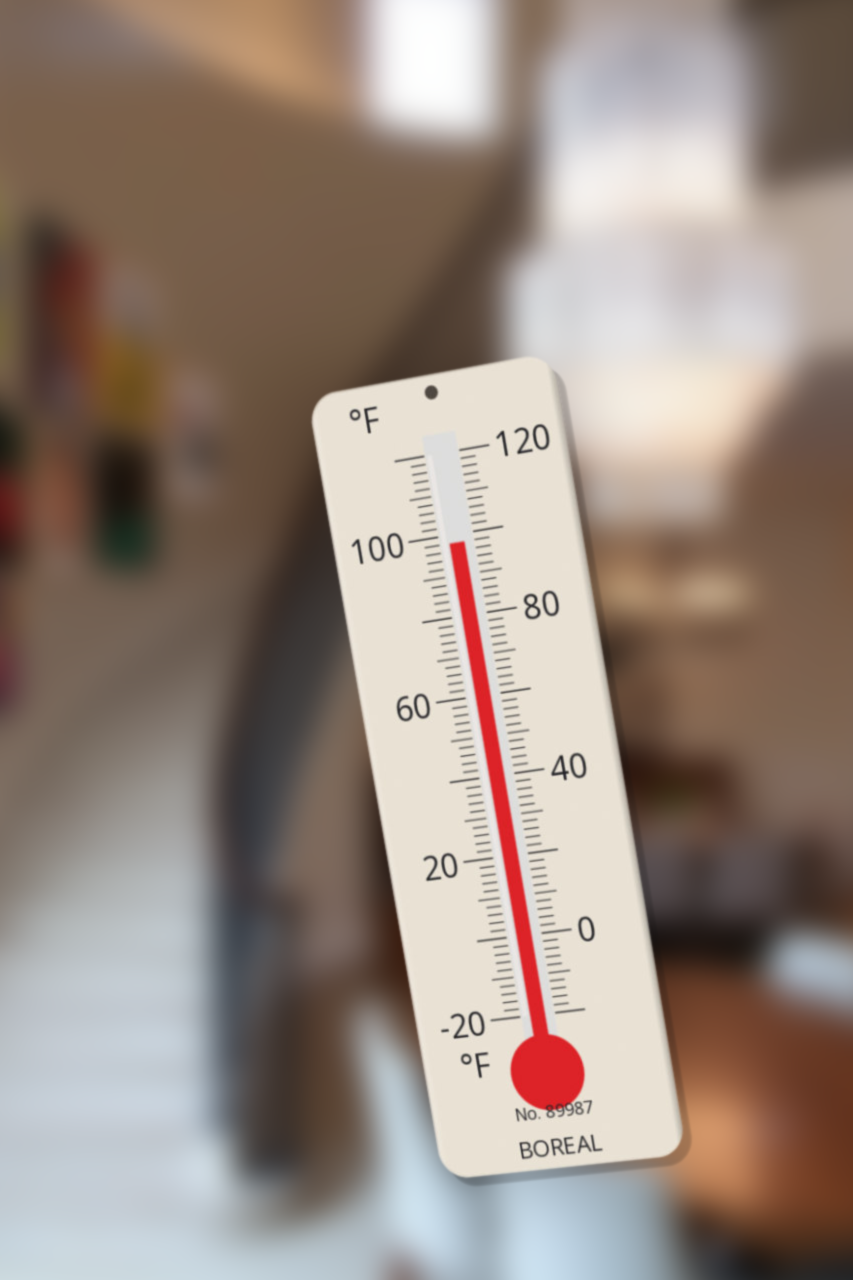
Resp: 98 °F
